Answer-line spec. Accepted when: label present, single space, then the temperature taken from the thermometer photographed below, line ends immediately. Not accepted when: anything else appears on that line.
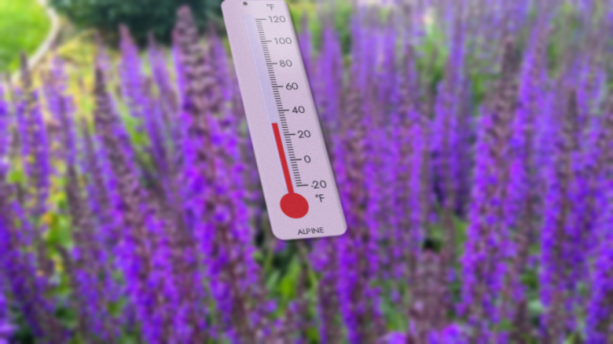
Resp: 30 °F
